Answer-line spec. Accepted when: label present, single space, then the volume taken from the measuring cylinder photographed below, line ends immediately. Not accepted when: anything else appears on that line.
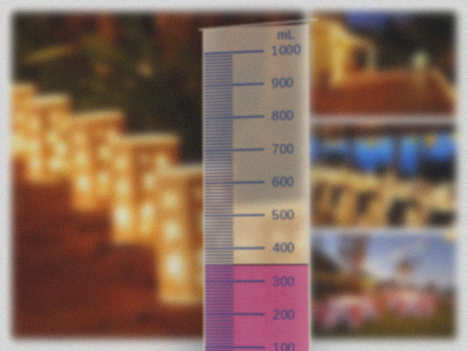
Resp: 350 mL
